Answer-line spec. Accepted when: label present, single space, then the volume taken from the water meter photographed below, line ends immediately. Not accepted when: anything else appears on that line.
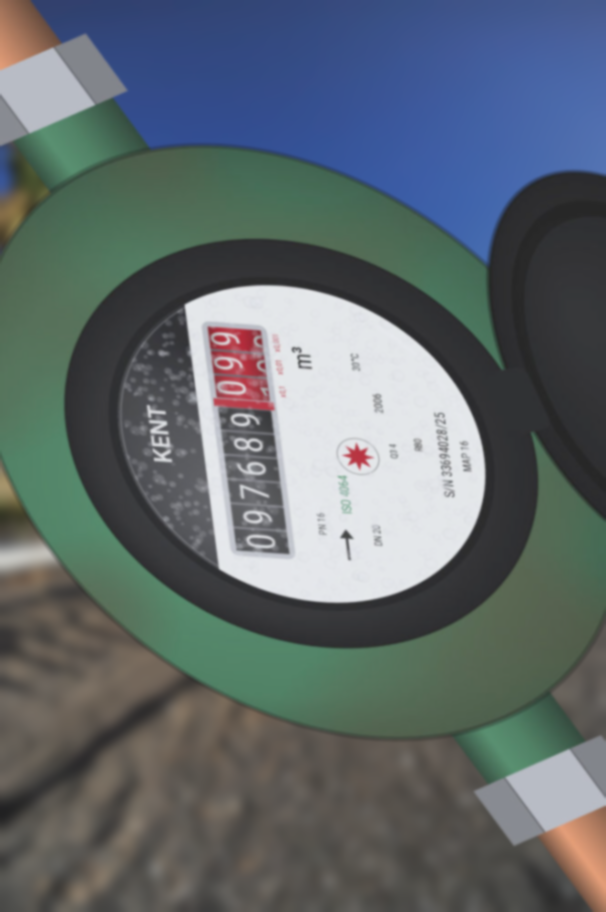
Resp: 97689.099 m³
